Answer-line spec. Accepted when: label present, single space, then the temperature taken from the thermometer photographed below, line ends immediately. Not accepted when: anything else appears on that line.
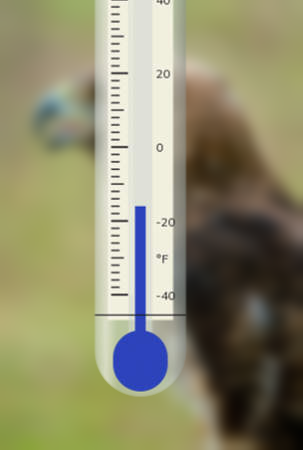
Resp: -16 °F
